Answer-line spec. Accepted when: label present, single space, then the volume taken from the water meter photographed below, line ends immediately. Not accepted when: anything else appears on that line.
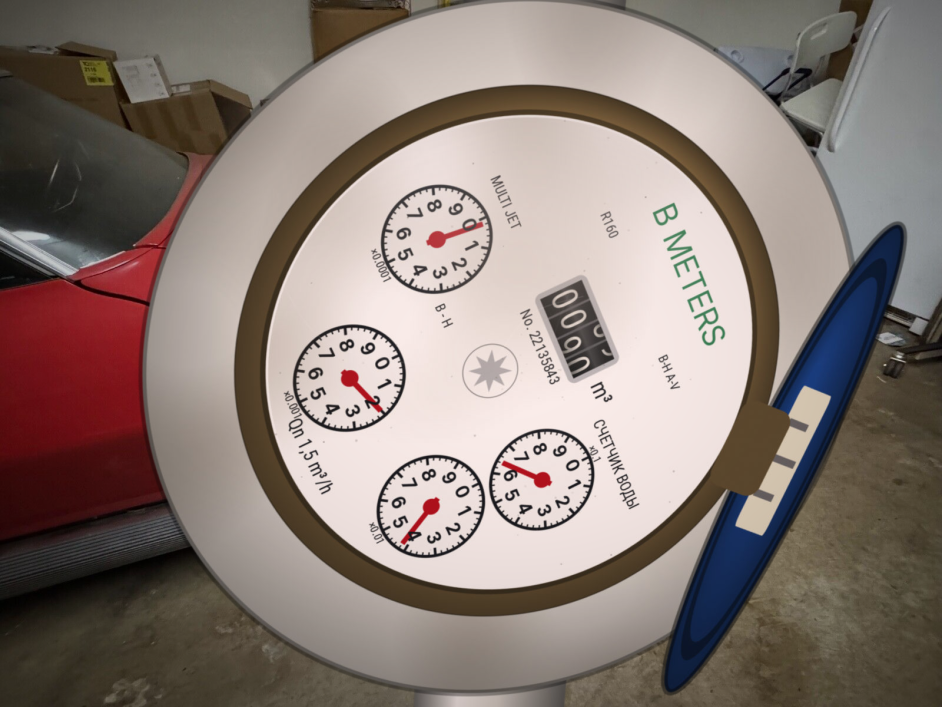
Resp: 89.6420 m³
